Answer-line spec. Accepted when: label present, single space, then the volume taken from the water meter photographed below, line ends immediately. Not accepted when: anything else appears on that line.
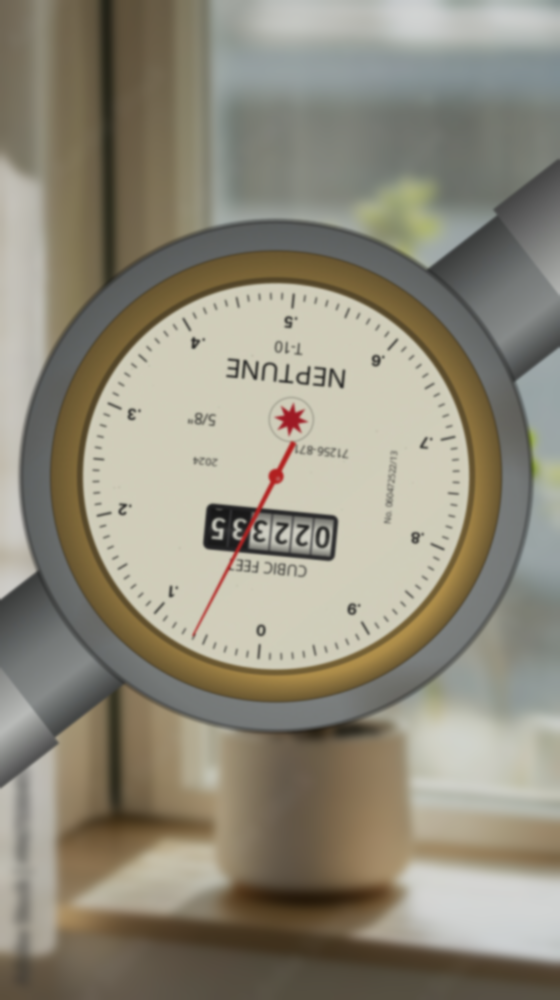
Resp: 22335.06 ft³
